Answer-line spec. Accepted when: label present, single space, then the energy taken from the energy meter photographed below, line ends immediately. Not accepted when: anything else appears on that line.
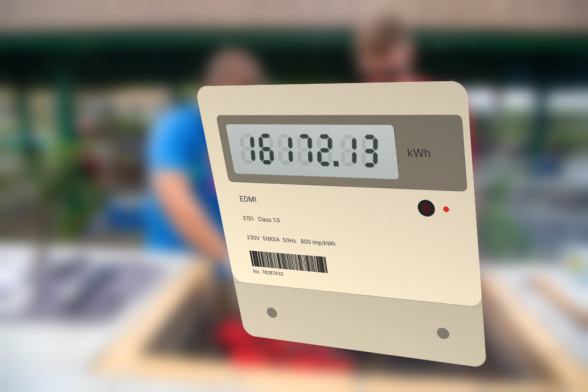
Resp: 16172.13 kWh
